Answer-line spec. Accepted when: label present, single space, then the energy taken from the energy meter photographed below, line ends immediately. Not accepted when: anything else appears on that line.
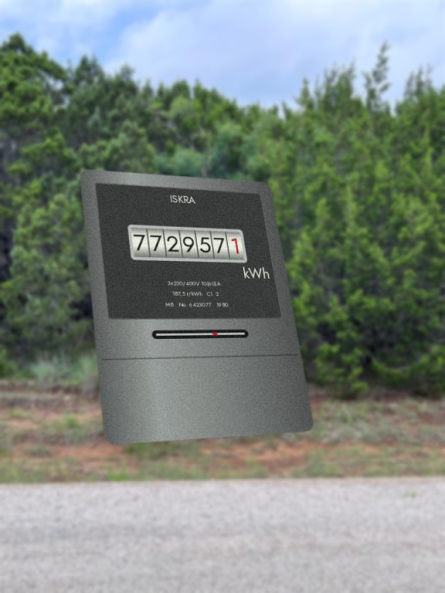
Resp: 772957.1 kWh
